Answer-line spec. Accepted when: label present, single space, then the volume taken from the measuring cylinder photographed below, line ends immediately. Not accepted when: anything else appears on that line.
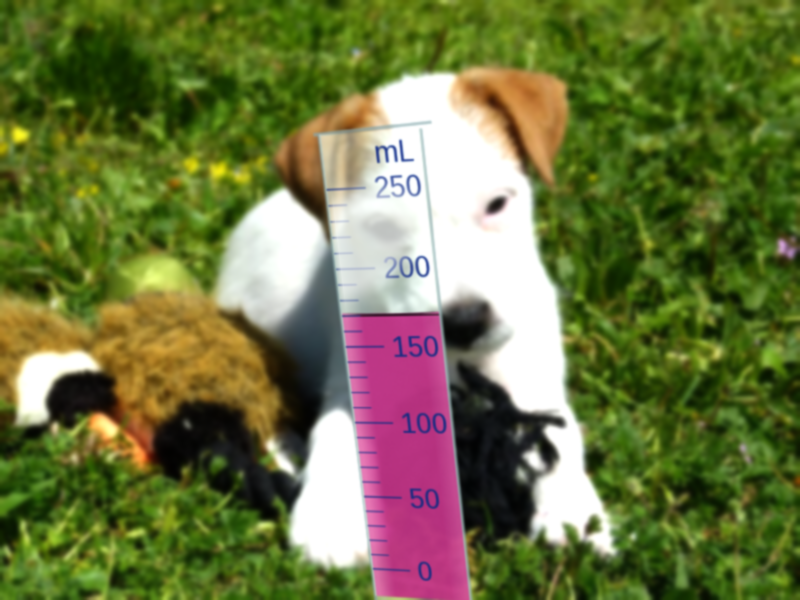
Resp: 170 mL
